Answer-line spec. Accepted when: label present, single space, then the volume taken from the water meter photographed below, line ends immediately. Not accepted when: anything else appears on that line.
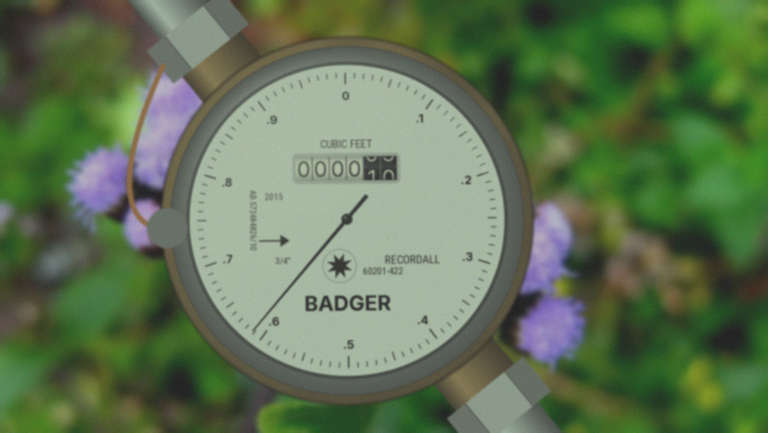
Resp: 9.61 ft³
